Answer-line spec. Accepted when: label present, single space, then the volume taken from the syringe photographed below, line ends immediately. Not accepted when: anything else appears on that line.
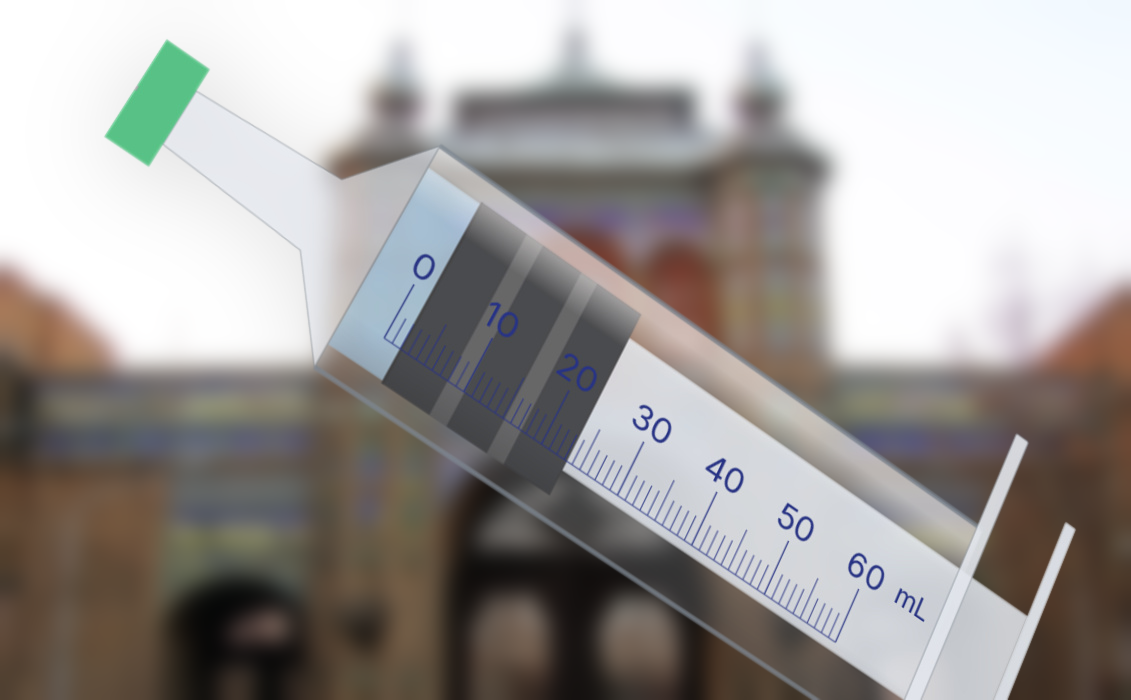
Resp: 2 mL
